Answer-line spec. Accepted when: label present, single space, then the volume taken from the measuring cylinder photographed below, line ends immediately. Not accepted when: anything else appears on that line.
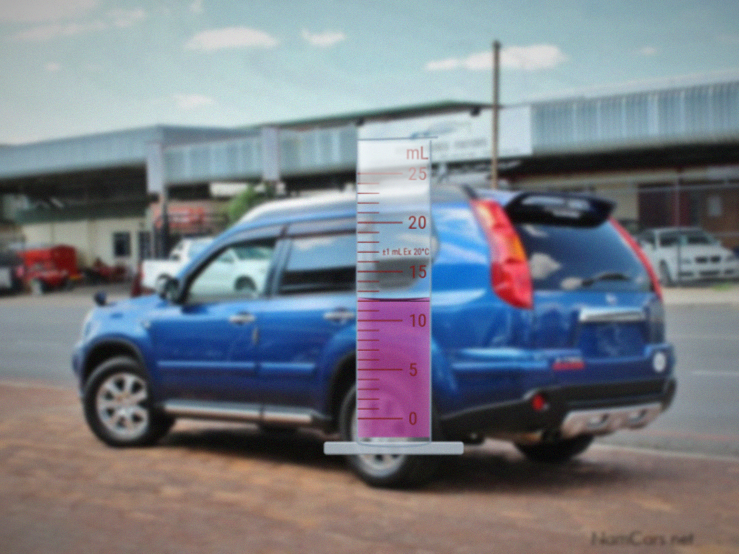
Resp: 12 mL
